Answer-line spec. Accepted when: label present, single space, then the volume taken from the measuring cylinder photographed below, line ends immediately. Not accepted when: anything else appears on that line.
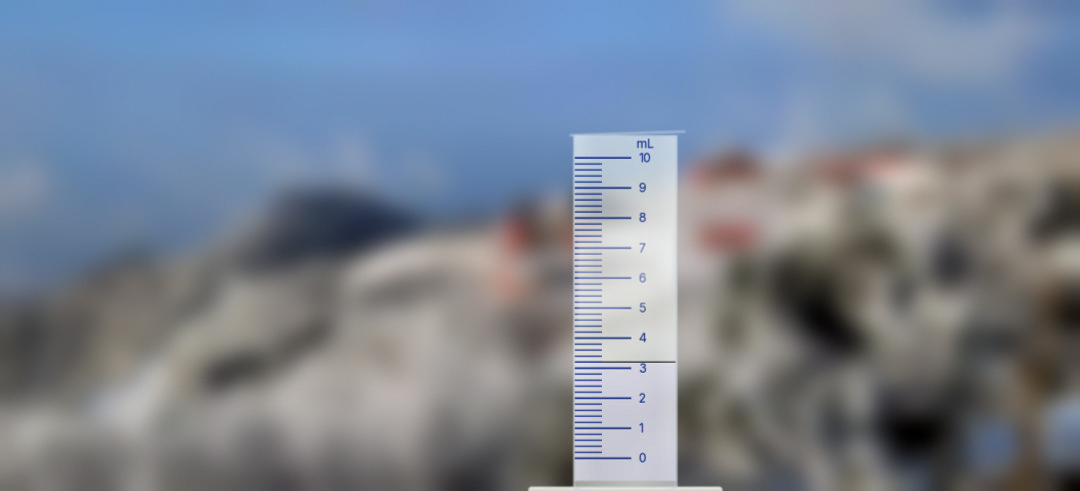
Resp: 3.2 mL
